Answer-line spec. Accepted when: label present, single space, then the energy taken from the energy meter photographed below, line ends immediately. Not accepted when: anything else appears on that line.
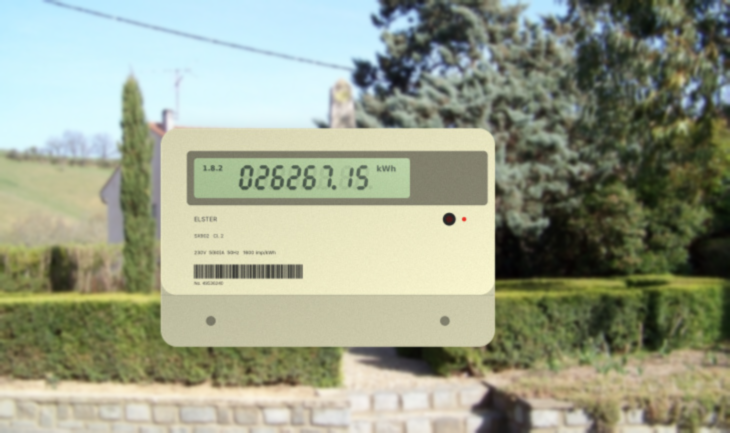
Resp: 26267.15 kWh
